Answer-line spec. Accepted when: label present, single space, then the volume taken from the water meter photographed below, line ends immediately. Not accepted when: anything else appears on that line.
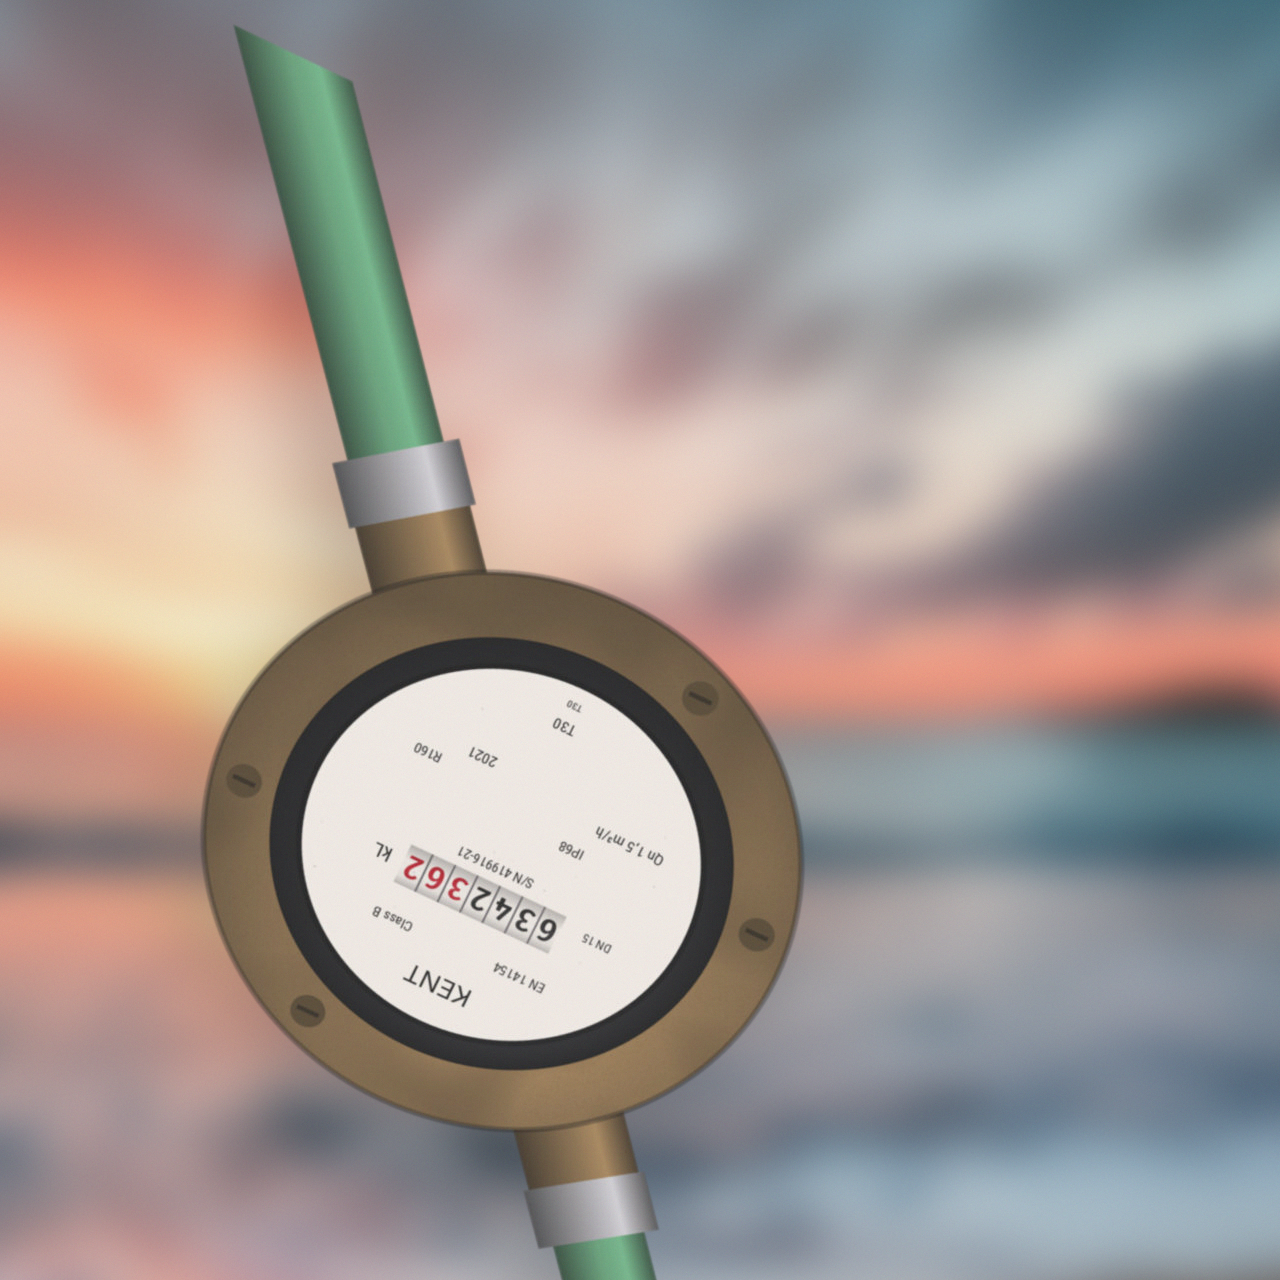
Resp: 6342.362 kL
